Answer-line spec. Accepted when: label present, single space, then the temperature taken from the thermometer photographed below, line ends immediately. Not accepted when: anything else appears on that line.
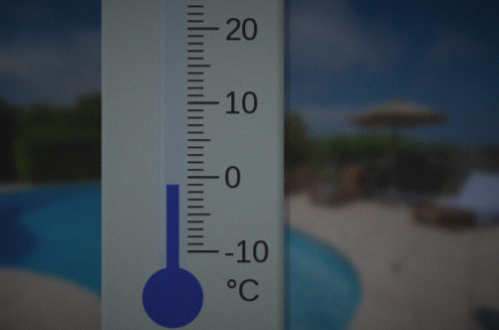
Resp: -1 °C
